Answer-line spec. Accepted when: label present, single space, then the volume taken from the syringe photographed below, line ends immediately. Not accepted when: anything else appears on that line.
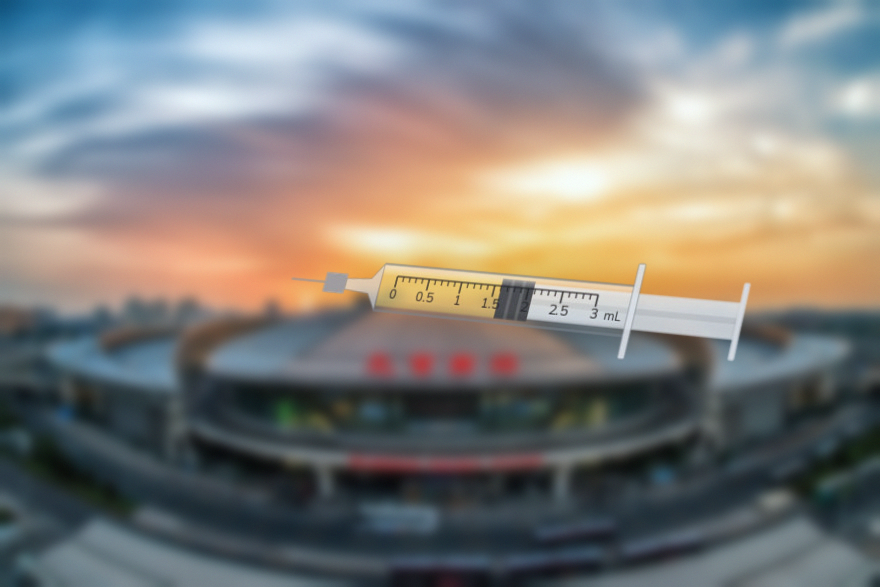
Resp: 1.6 mL
